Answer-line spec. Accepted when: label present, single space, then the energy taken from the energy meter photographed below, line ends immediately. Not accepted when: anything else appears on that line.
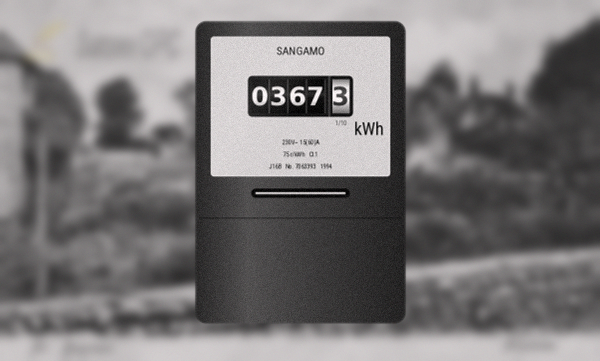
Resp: 367.3 kWh
